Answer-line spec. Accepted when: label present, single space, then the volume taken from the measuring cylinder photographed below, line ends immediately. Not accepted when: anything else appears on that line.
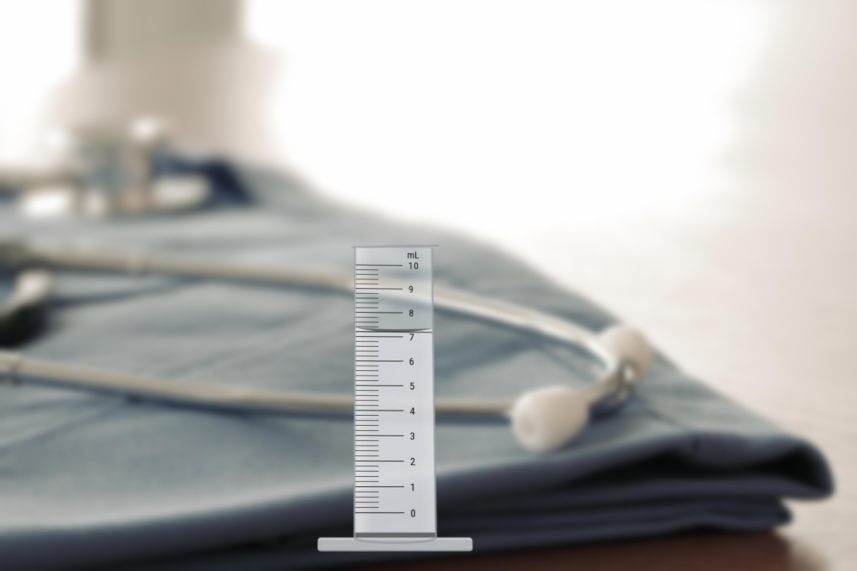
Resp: 7.2 mL
